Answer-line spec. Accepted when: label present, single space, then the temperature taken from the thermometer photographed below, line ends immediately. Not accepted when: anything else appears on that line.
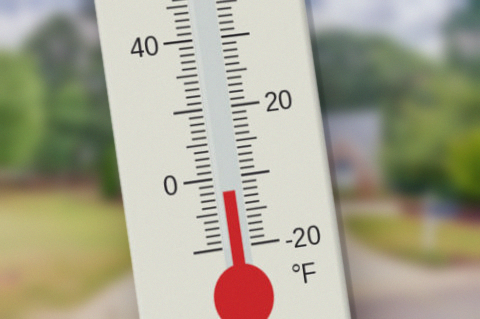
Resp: -4 °F
